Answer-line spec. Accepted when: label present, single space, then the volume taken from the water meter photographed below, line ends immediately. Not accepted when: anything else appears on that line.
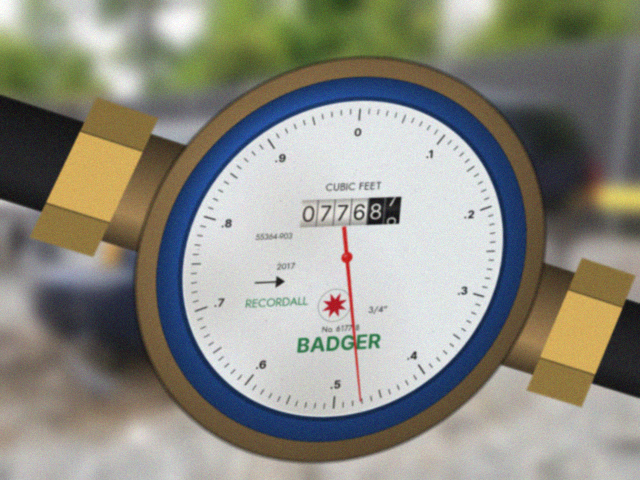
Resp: 77687.47 ft³
